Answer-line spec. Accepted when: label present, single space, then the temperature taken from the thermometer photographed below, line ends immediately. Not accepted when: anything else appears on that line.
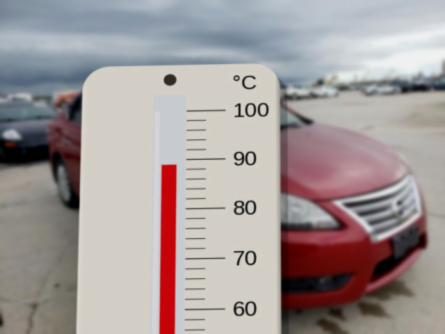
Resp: 89 °C
